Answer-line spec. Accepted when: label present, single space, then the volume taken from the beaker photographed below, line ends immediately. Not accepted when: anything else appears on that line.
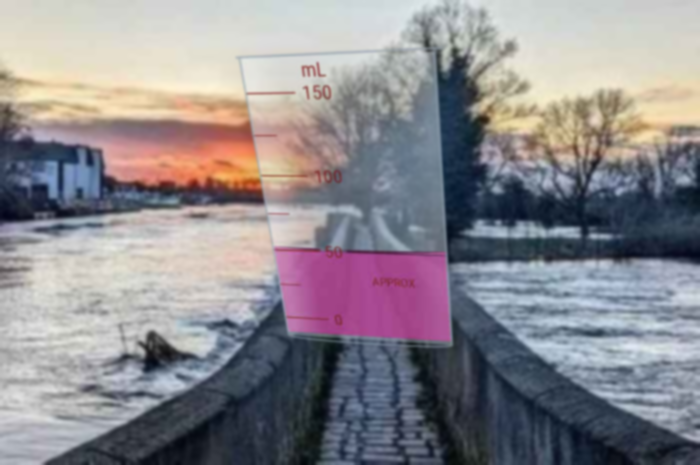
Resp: 50 mL
